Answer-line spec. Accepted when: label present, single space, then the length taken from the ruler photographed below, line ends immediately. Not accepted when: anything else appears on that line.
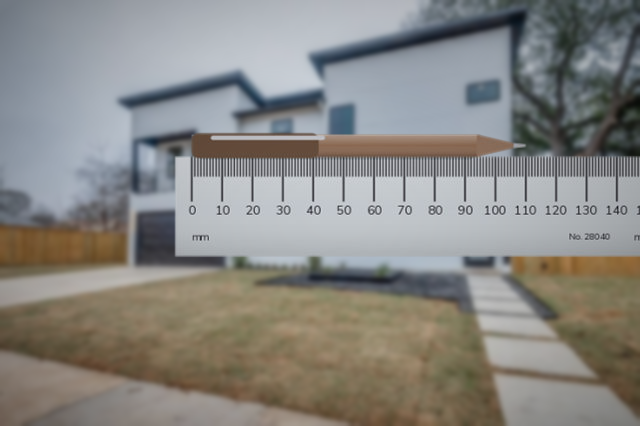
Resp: 110 mm
